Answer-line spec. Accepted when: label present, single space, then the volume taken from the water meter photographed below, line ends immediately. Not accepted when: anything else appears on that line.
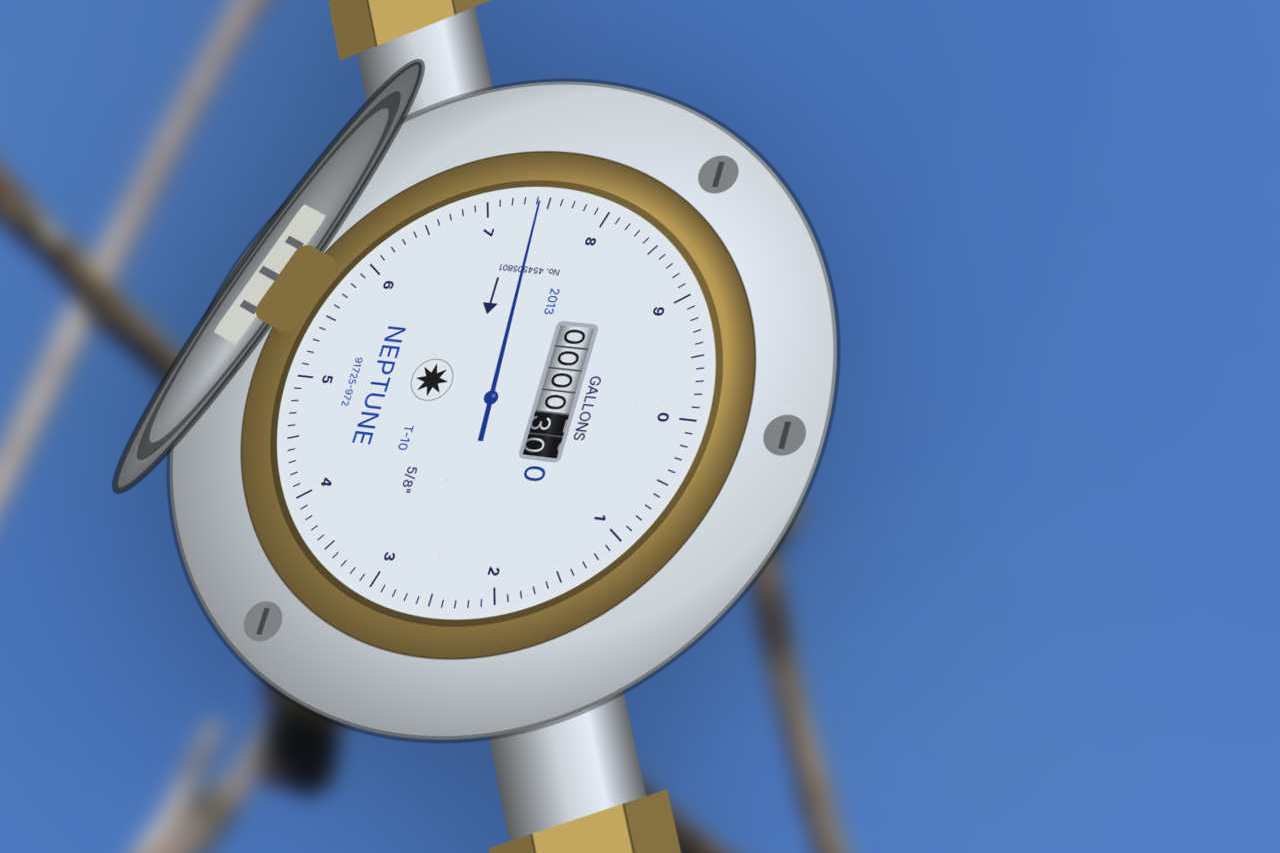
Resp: 297.4 gal
